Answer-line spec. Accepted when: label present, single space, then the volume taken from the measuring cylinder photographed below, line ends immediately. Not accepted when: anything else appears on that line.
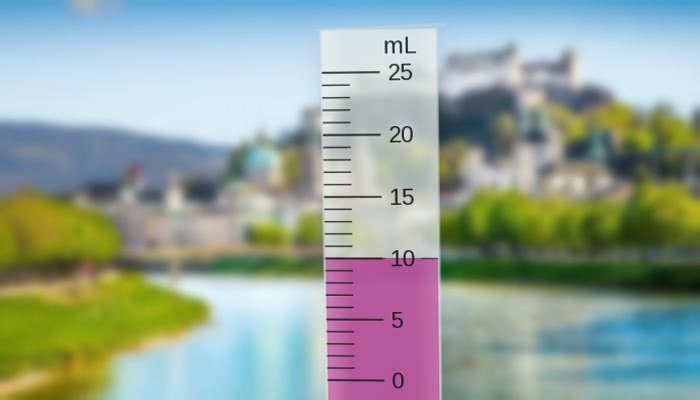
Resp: 10 mL
